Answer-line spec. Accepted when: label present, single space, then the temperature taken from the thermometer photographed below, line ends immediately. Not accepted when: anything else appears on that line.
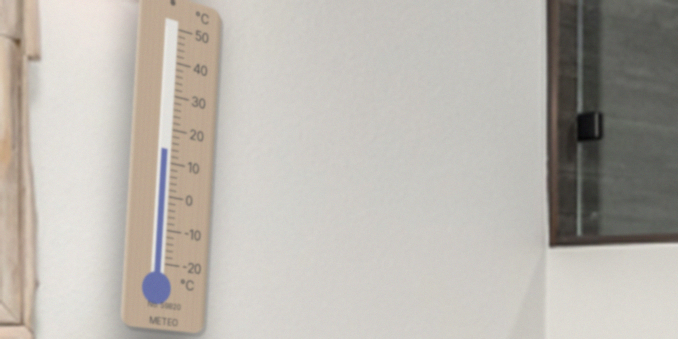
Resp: 14 °C
